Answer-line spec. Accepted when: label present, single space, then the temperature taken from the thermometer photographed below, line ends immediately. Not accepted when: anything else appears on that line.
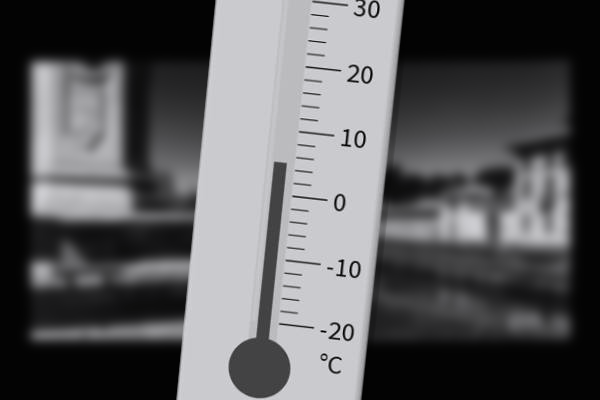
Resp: 5 °C
